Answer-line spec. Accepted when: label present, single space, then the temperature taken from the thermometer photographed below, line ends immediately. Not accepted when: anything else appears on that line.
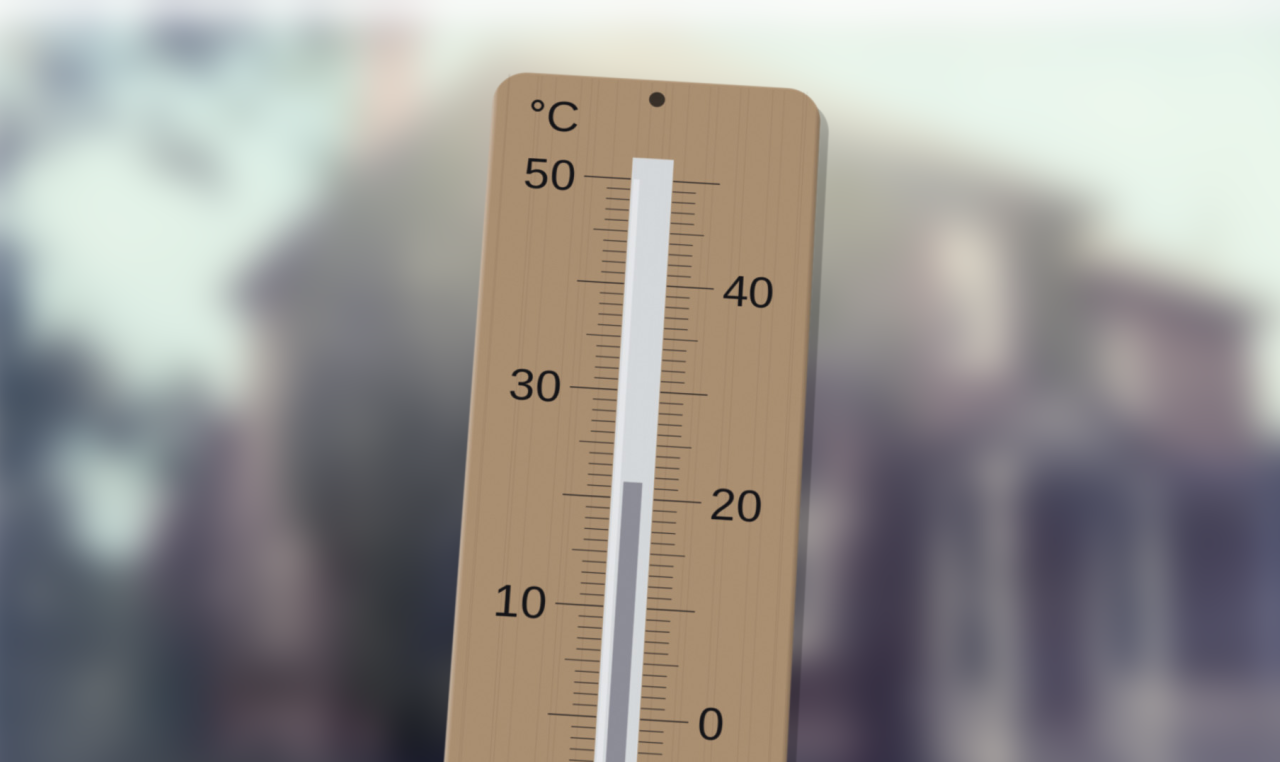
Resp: 21.5 °C
